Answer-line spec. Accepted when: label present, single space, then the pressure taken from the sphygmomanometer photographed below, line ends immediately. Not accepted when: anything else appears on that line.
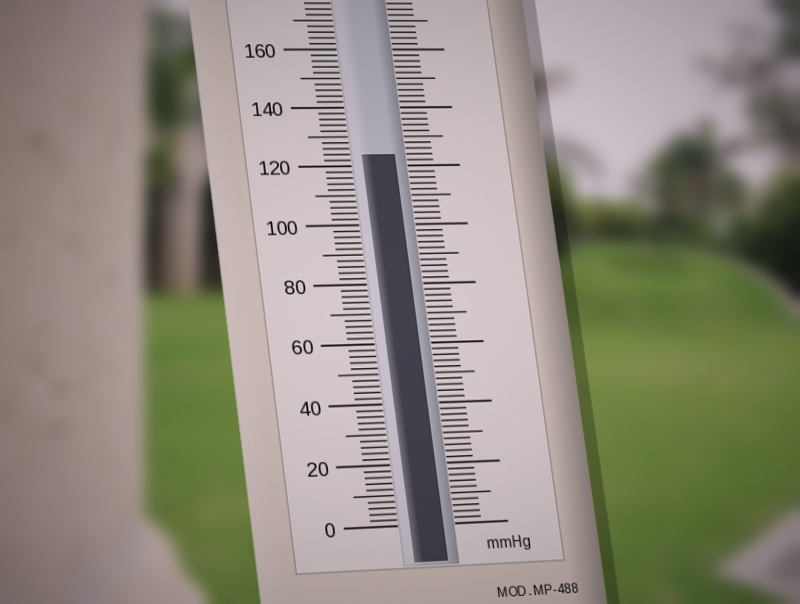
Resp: 124 mmHg
